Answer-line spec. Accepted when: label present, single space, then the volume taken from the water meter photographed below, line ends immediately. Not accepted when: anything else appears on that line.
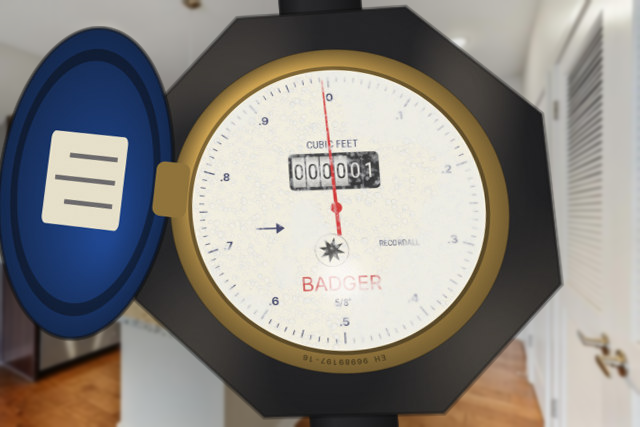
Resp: 0.99 ft³
